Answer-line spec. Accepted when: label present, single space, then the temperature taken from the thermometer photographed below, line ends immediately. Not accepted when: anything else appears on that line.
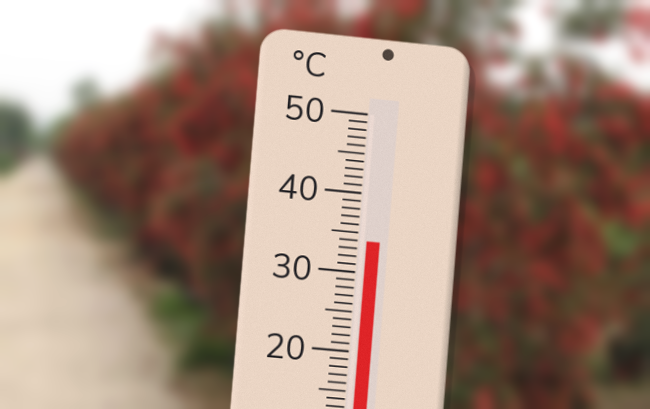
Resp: 34 °C
